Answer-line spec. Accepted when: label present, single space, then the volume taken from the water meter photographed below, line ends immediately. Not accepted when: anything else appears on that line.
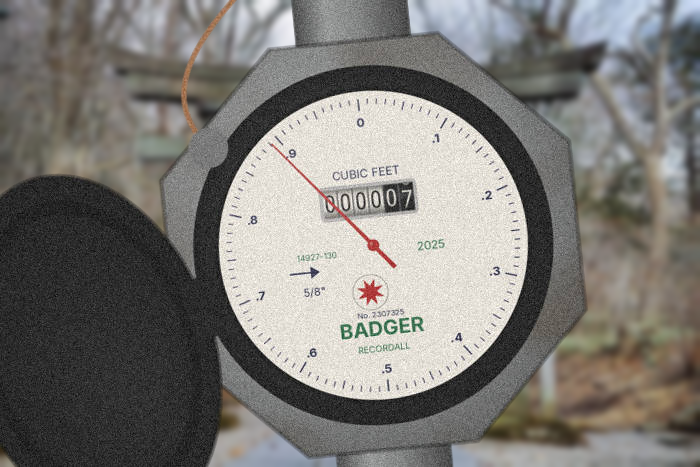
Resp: 6.89 ft³
